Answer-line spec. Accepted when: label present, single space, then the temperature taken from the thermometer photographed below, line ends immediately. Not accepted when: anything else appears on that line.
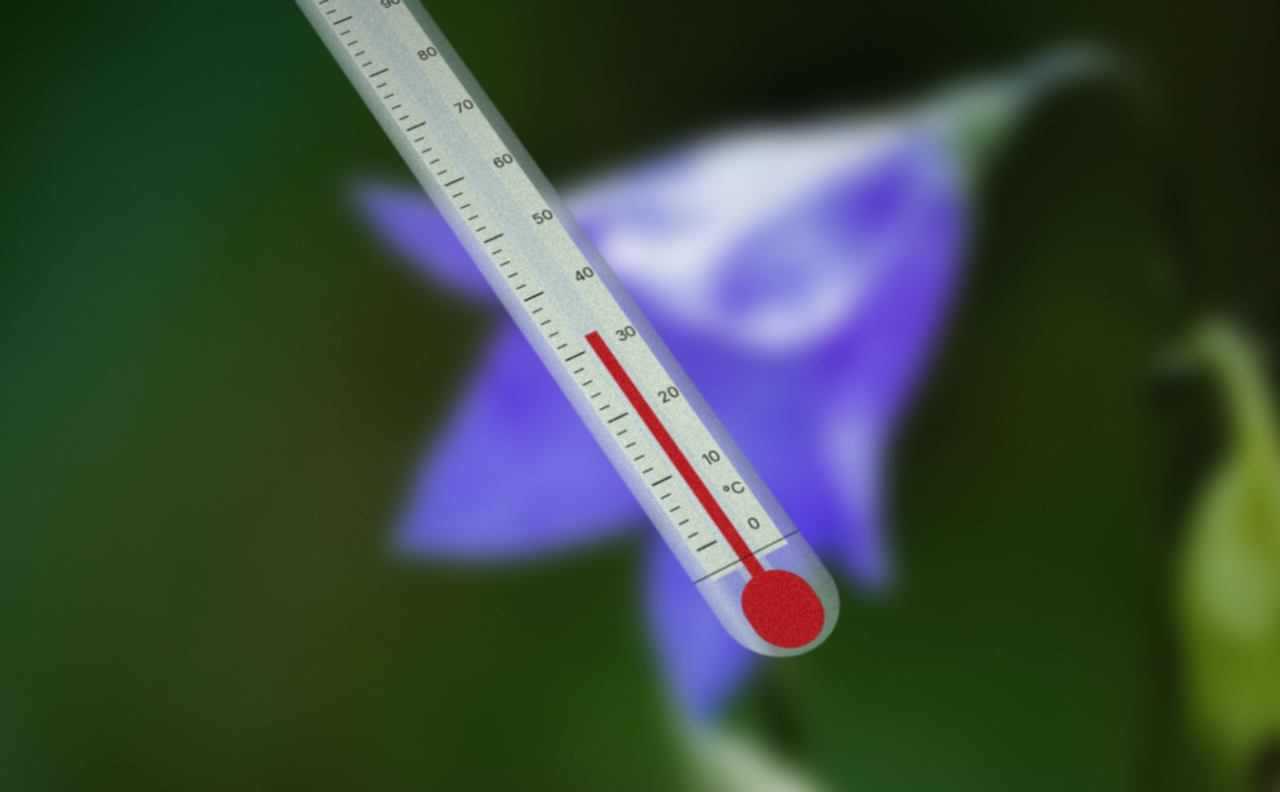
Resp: 32 °C
